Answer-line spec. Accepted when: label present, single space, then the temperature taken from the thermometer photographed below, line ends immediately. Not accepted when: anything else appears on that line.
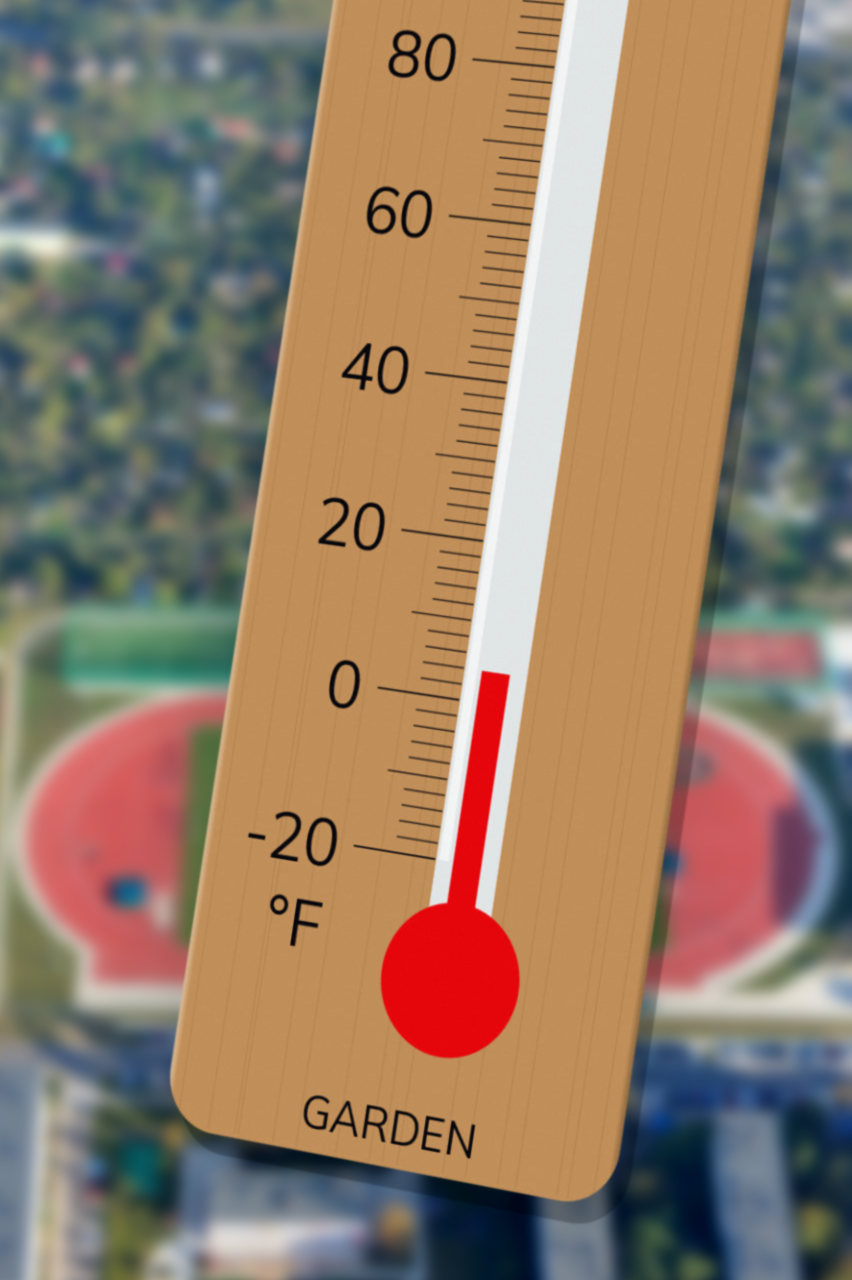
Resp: 4 °F
